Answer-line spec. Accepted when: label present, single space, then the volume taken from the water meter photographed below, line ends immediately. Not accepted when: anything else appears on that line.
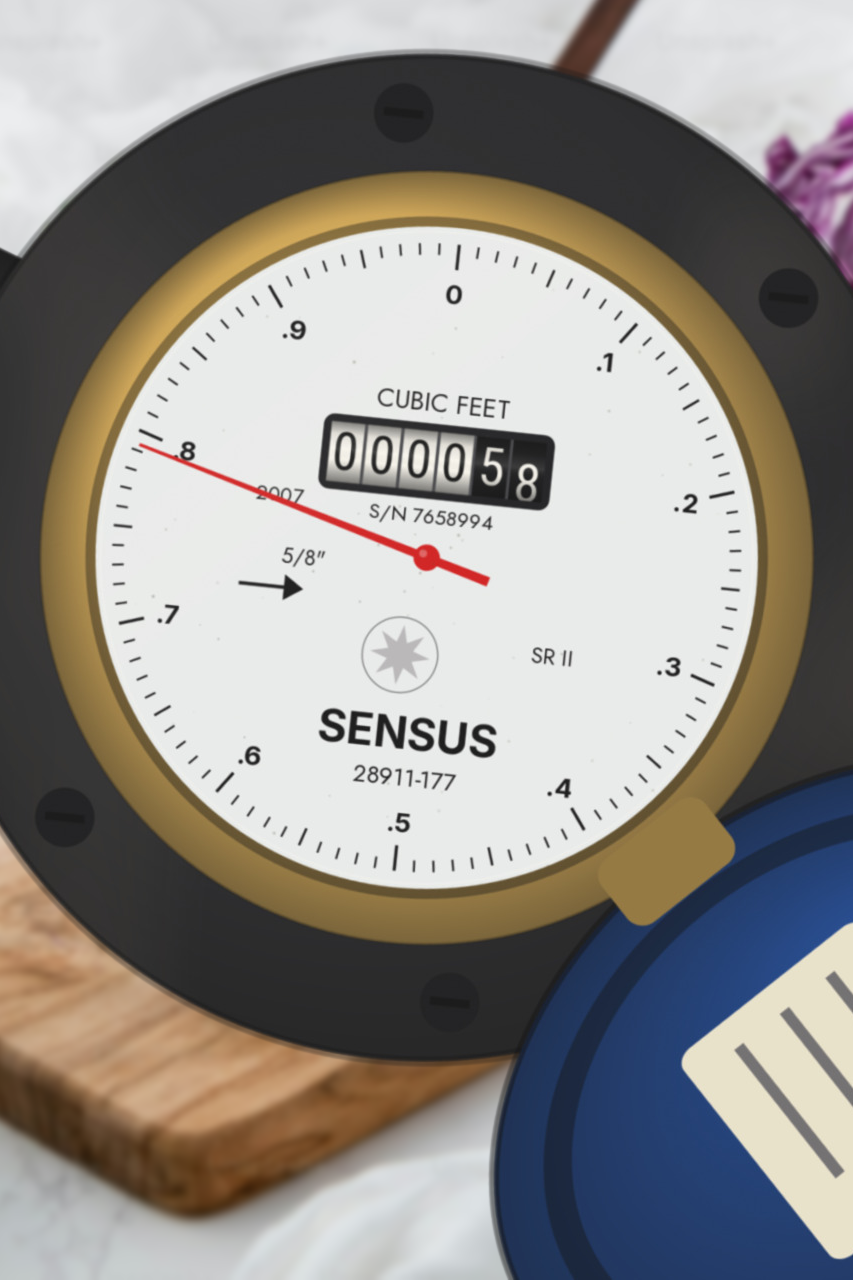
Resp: 57.79 ft³
